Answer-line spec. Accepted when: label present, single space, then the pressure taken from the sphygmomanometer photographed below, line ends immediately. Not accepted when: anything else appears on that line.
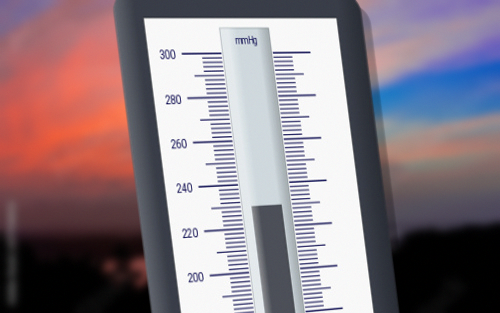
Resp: 230 mmHg
